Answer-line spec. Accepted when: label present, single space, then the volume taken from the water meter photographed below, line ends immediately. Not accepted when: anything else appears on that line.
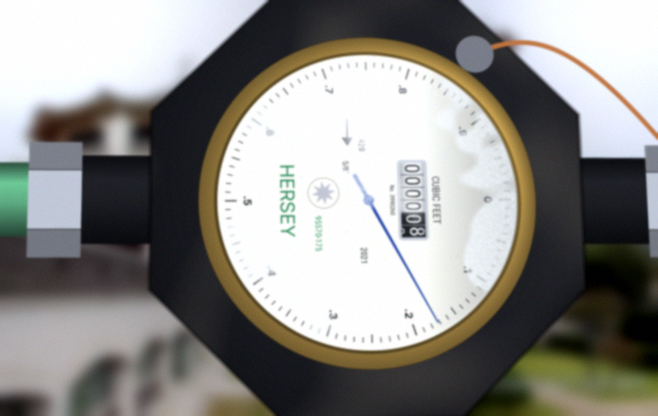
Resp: 8.17 ft³
